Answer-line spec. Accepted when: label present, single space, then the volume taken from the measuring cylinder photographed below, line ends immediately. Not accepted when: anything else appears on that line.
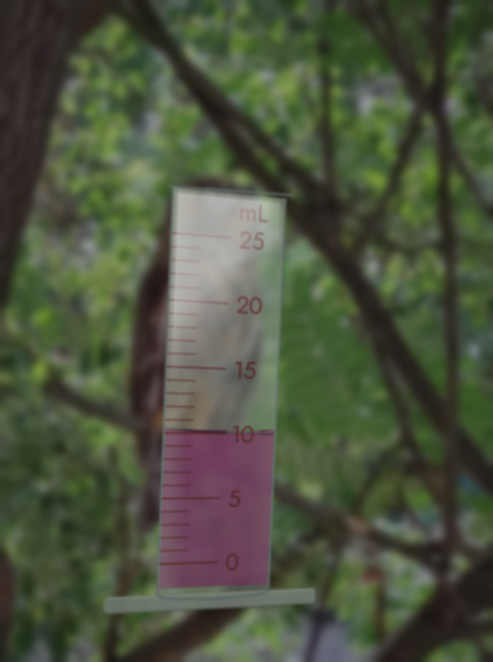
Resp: 10 mL
